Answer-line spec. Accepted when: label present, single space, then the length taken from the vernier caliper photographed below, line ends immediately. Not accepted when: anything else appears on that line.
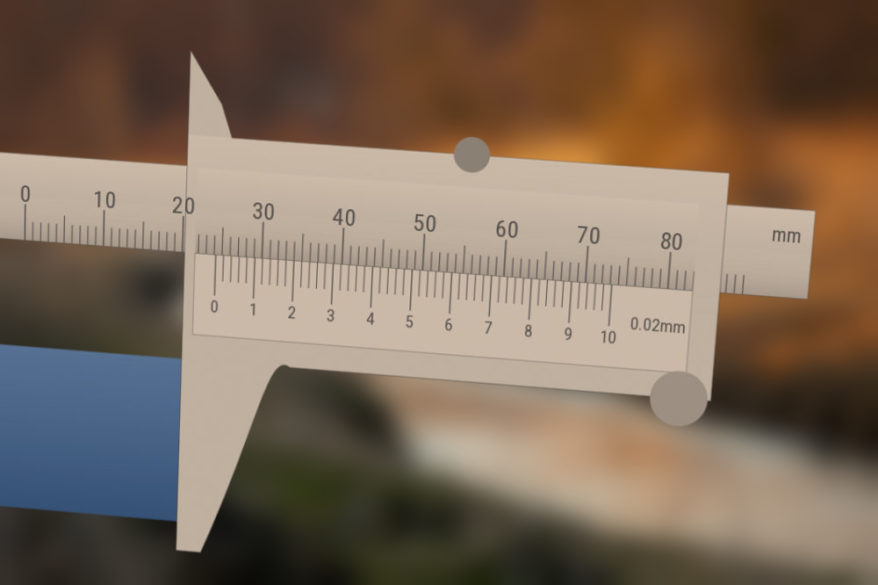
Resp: 24.2 mm
